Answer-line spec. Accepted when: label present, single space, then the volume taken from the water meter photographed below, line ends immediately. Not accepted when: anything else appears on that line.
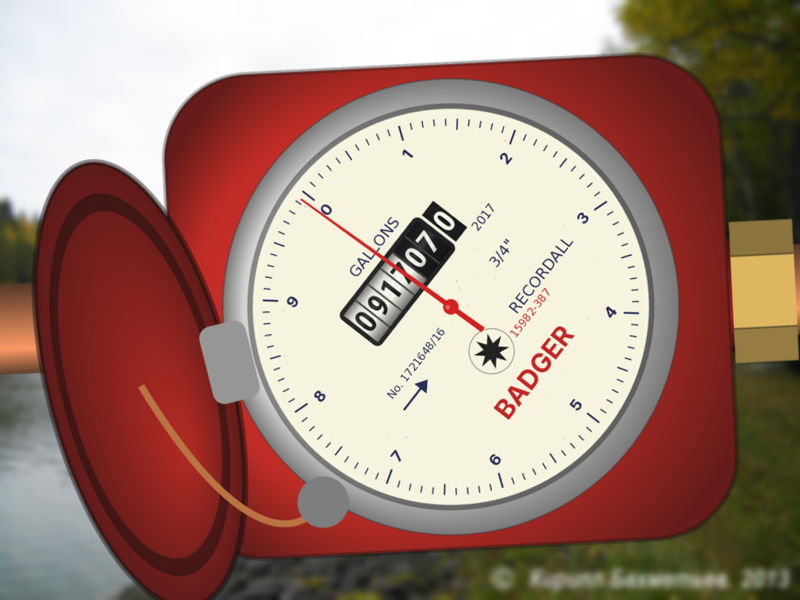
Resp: 917069.9 gal
